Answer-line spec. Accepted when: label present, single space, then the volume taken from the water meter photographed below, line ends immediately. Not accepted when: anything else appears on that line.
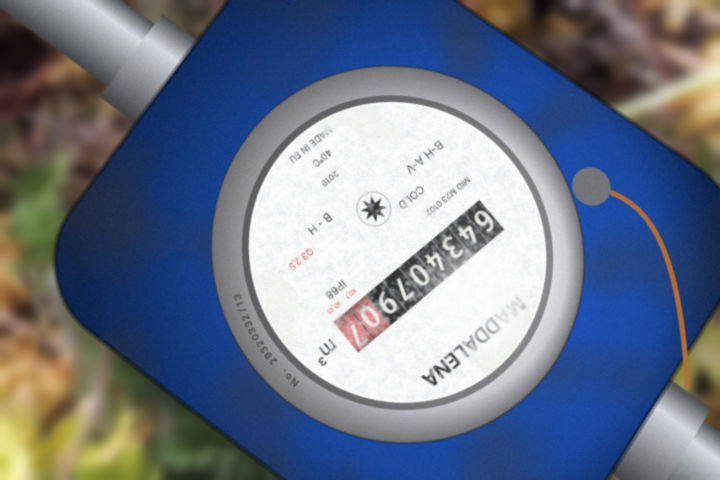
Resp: 6434079.07 m³
